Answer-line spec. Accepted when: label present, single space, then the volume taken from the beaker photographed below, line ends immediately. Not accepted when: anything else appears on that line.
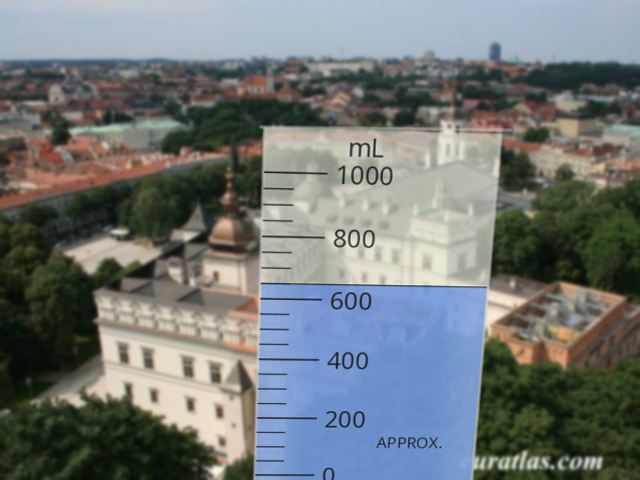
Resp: 650 mL
